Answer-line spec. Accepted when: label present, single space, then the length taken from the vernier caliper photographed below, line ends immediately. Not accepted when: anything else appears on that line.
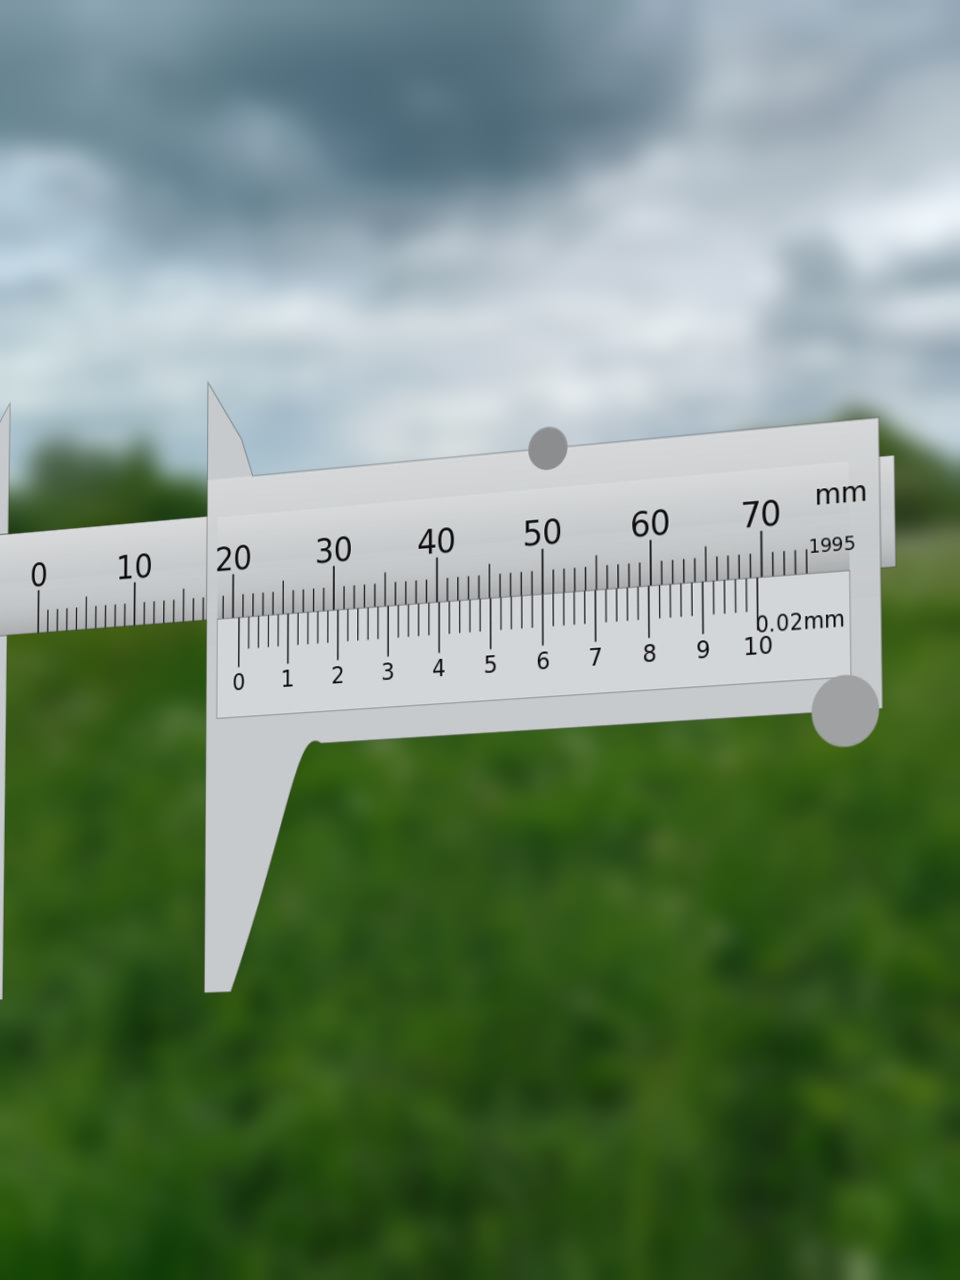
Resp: 20.6 mm
